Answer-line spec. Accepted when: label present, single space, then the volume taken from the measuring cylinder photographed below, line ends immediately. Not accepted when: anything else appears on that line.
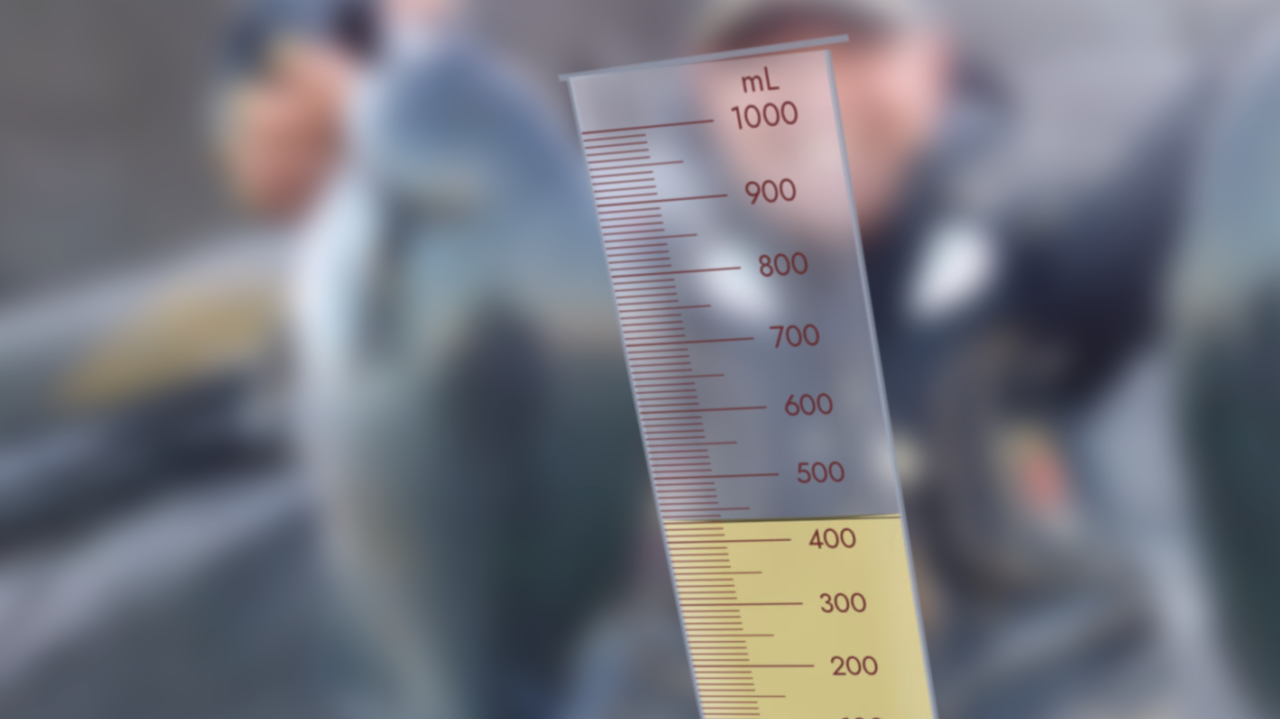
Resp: 430 mL
